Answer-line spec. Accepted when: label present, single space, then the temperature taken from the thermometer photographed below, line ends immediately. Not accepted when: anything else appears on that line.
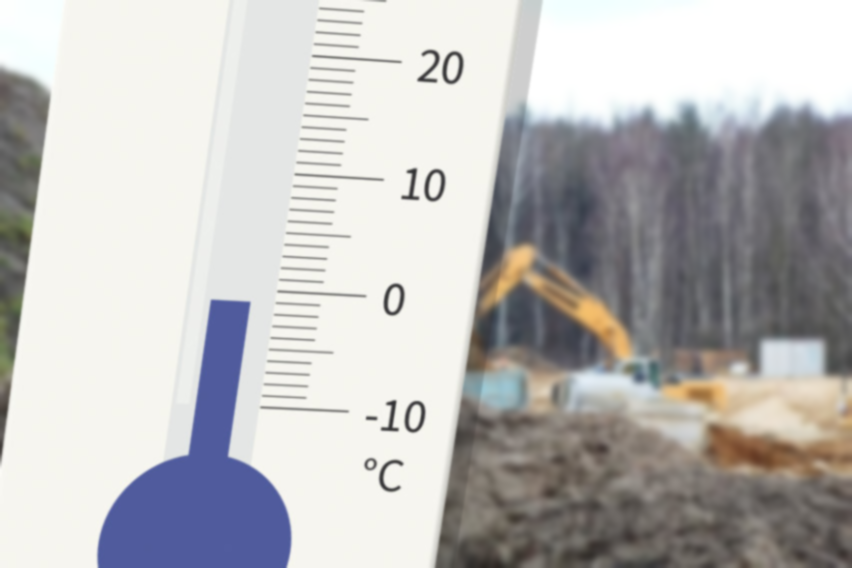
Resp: -1 °C
